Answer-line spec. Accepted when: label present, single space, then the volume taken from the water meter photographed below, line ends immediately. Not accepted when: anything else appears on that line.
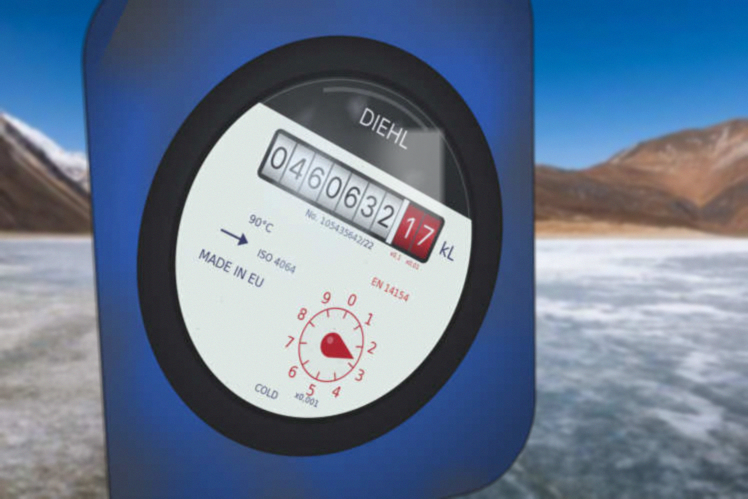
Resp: 460632.172 kL
